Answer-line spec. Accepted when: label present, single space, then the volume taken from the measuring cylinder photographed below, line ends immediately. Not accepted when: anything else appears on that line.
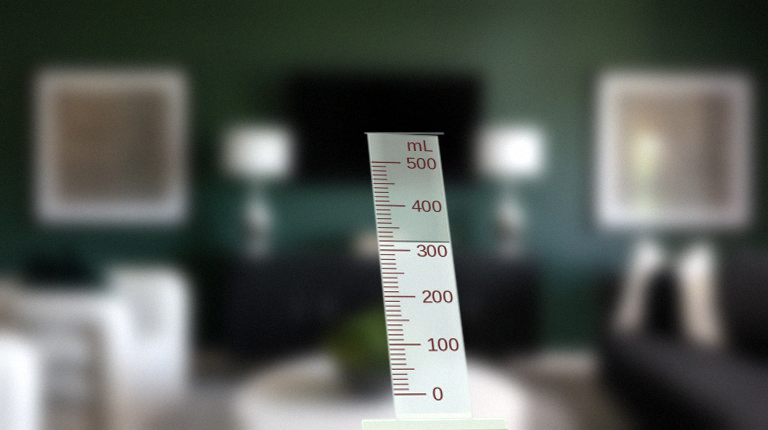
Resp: 320 mL
